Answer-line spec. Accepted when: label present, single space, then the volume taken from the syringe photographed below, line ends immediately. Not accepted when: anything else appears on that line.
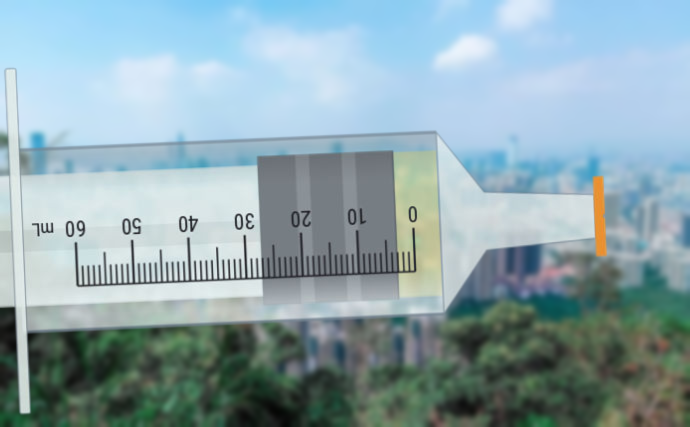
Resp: 3 mL
